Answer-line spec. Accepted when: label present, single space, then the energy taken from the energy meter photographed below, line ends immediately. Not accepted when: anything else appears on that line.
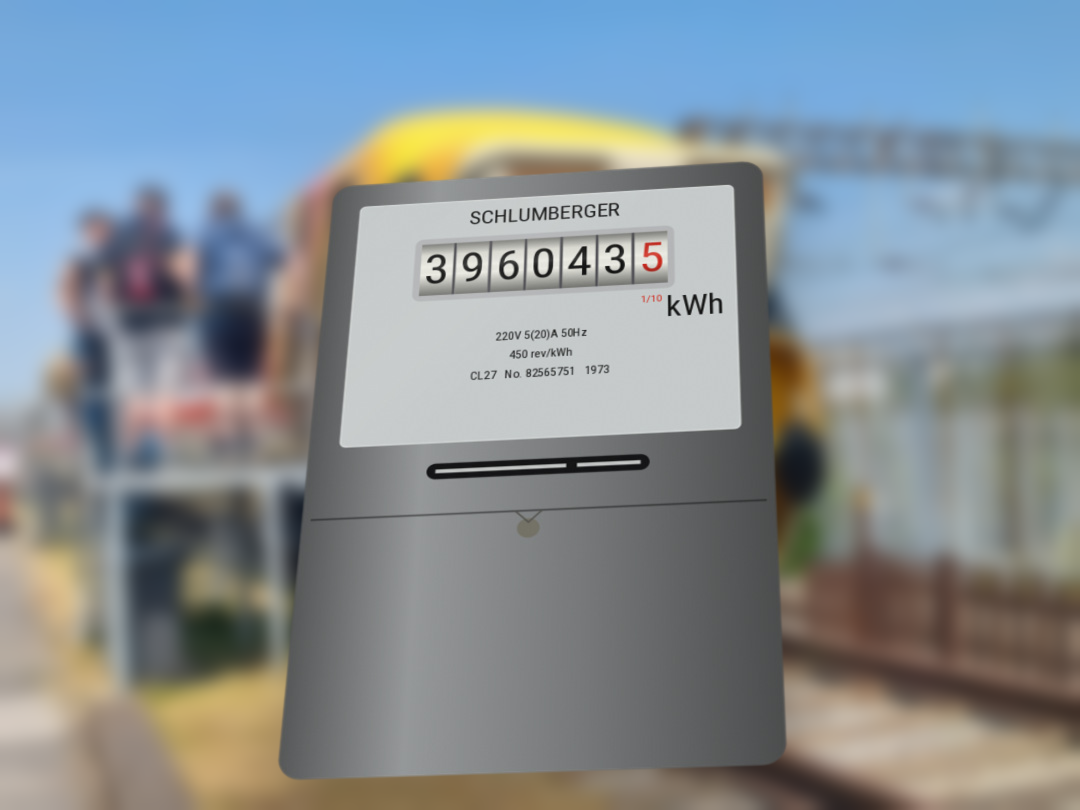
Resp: 396043.5 kWh
